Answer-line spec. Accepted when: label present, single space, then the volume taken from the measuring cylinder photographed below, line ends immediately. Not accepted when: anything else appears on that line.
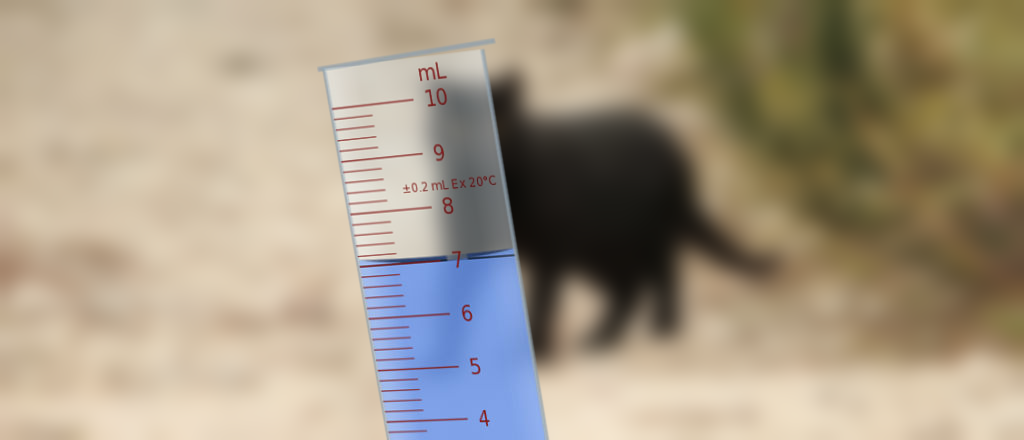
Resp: 7 mL
